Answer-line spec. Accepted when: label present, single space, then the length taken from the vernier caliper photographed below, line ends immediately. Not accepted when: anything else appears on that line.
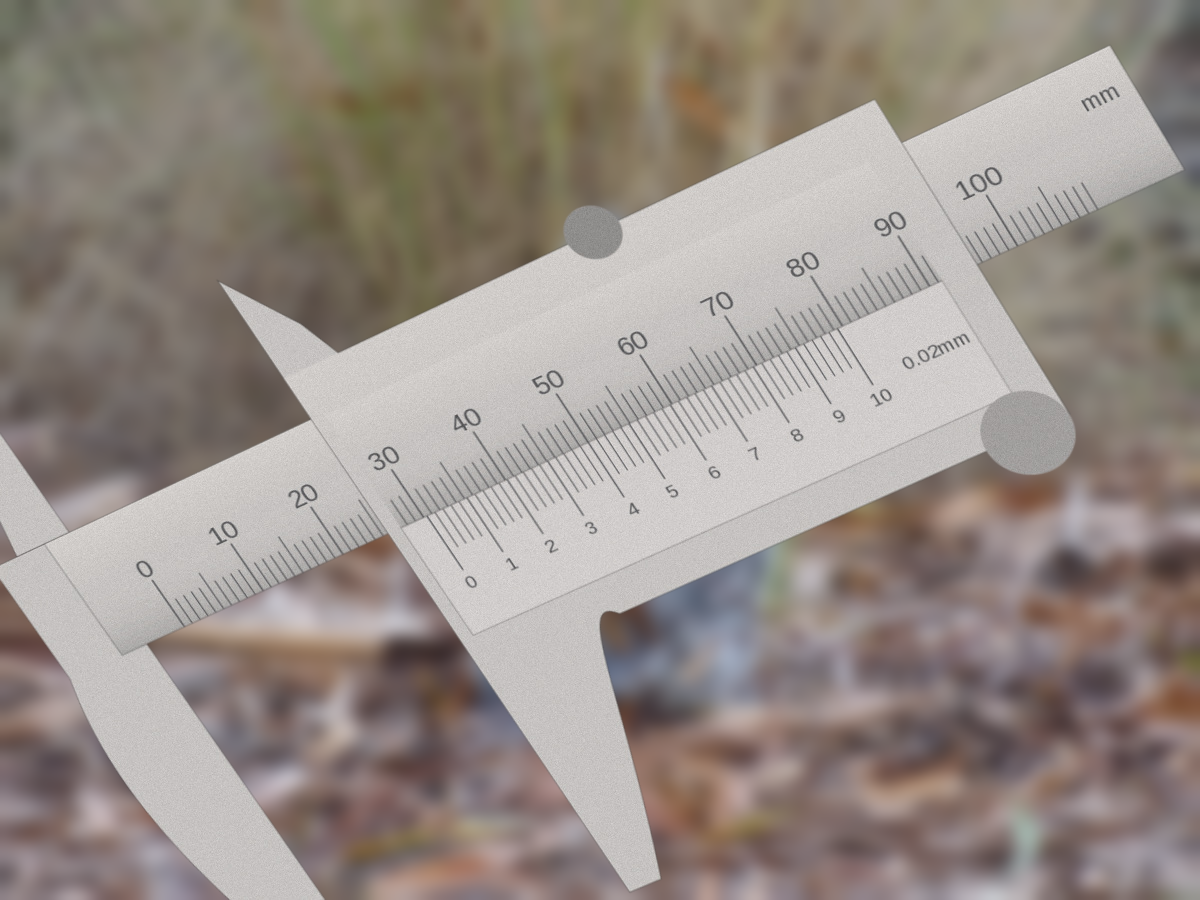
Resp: 30.4 mm
